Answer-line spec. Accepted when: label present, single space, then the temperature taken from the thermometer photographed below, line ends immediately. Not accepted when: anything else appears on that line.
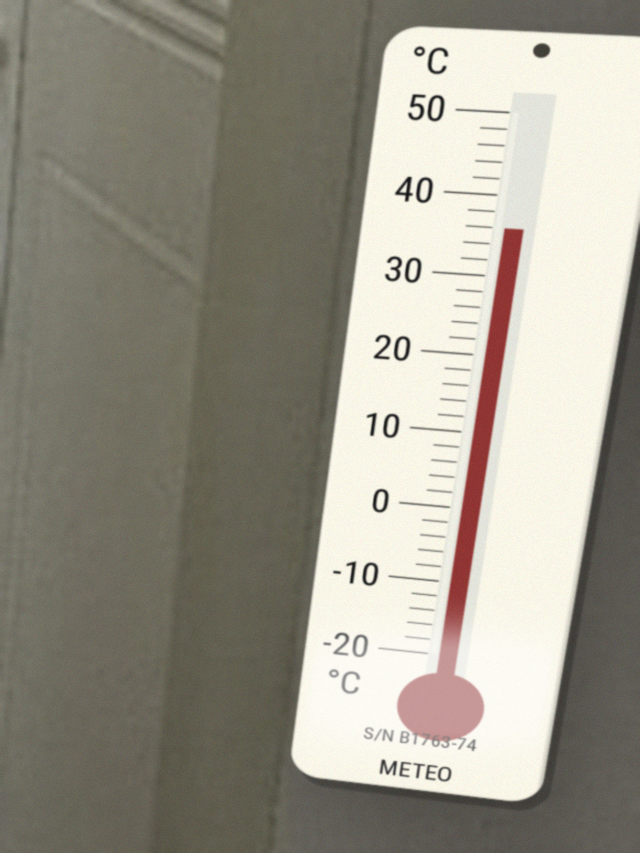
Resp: 36 °C
